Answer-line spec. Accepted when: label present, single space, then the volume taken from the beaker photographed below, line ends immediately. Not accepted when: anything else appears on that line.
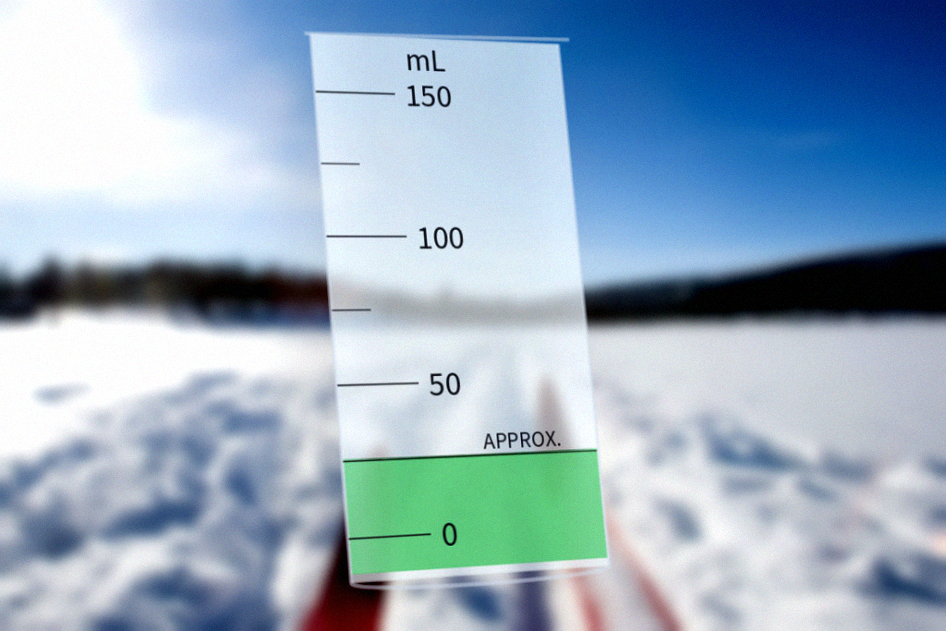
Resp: 25 mL
